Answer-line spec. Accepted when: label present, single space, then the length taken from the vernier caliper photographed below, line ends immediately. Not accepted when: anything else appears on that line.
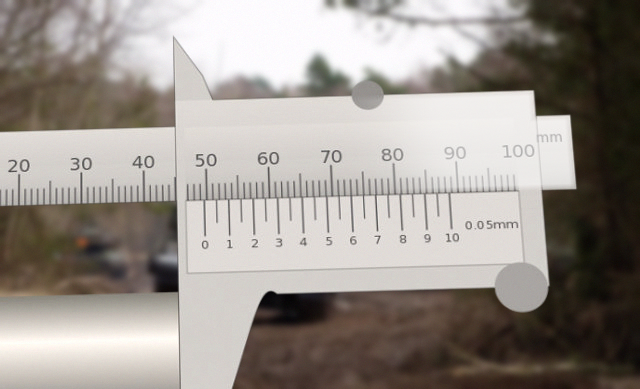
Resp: 49.6 mm
